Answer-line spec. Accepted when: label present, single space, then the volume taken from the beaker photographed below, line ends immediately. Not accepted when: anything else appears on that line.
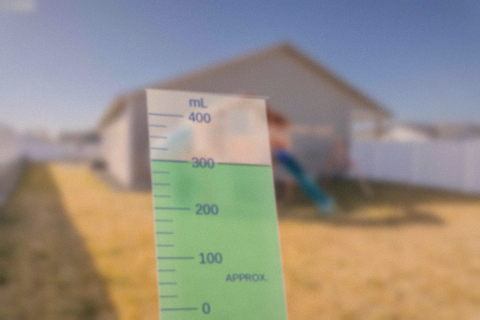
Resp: 300 mL
